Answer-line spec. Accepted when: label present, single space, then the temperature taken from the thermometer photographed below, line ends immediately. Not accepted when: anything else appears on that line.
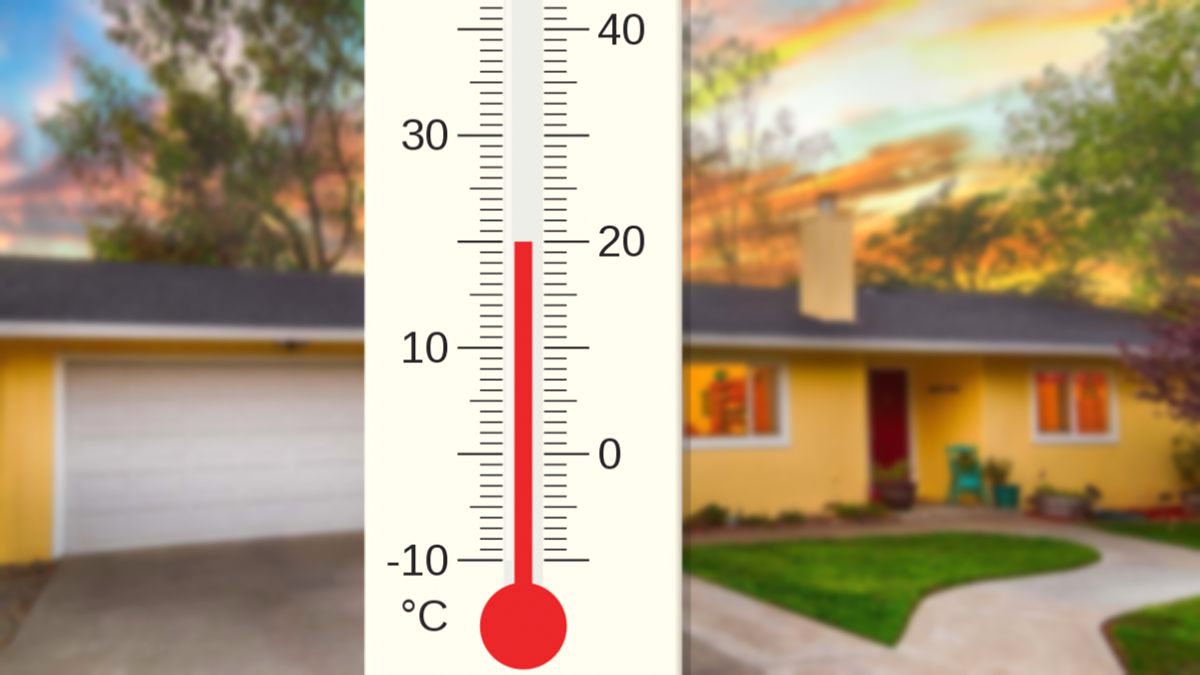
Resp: 20 °C
